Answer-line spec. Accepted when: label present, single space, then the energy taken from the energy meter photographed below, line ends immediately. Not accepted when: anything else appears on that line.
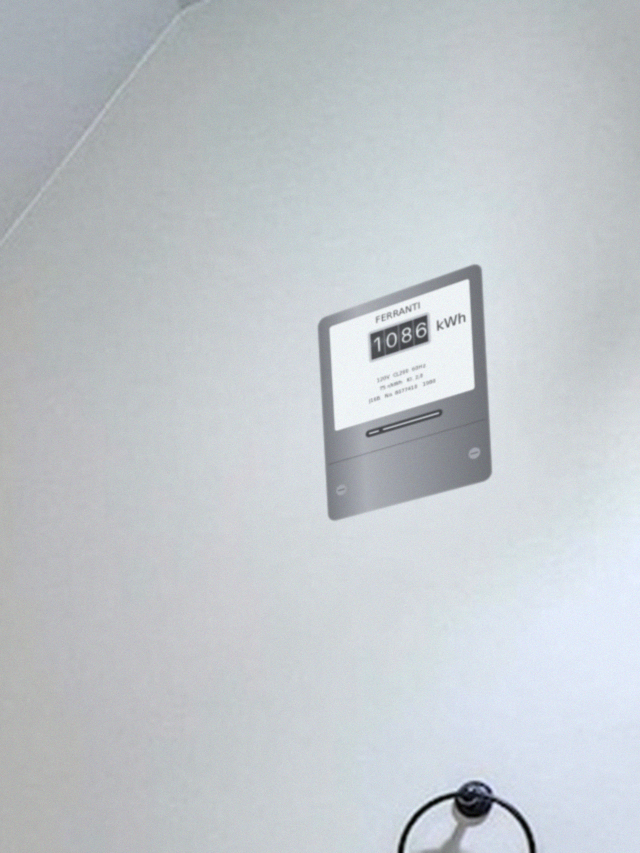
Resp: 1086 kWh
